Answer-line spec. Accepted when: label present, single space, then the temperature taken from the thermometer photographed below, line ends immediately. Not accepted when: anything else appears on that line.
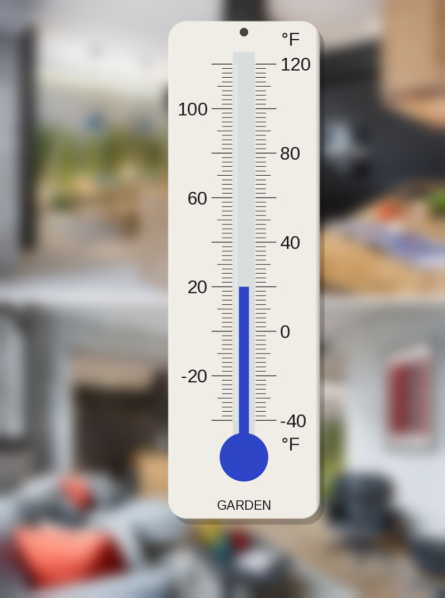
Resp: 20 °F
